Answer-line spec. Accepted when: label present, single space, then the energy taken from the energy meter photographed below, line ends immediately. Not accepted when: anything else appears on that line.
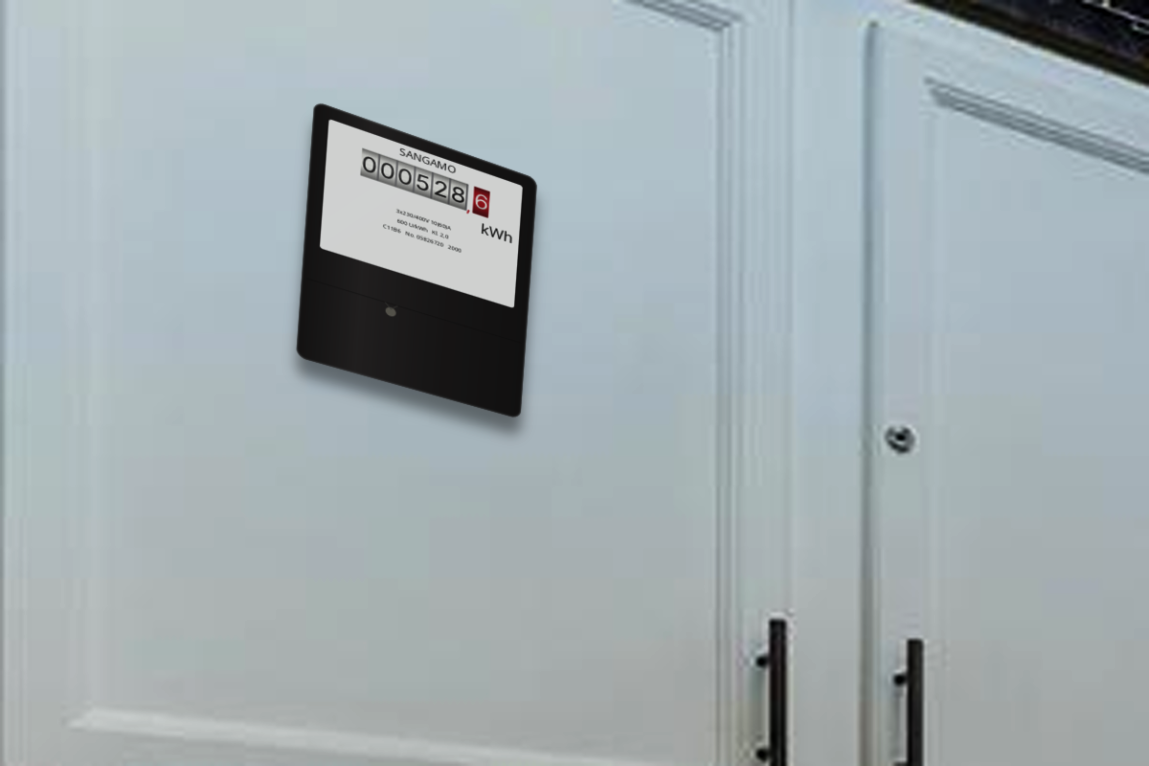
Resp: 528.6 kWh
